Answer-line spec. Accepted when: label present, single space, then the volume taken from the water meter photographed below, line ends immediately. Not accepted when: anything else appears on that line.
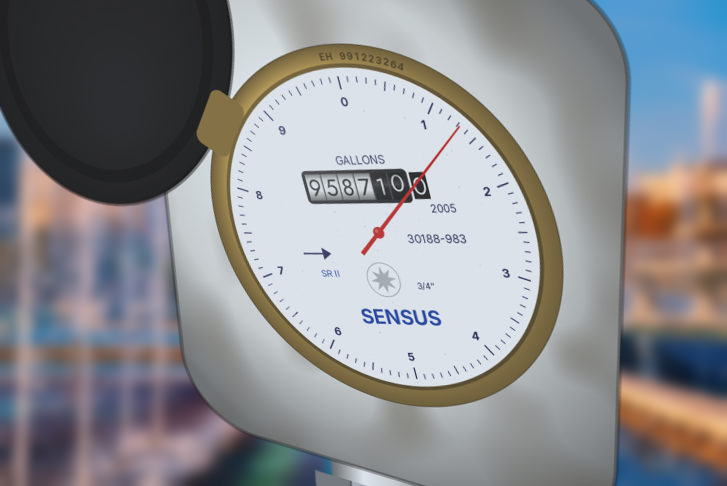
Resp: 9587101.3 gal
